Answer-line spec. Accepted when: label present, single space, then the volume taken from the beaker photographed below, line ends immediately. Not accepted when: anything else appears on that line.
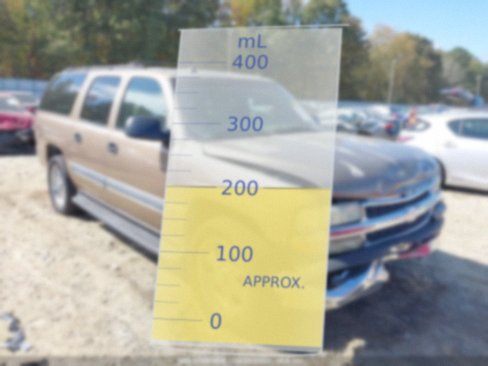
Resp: 200 mL
